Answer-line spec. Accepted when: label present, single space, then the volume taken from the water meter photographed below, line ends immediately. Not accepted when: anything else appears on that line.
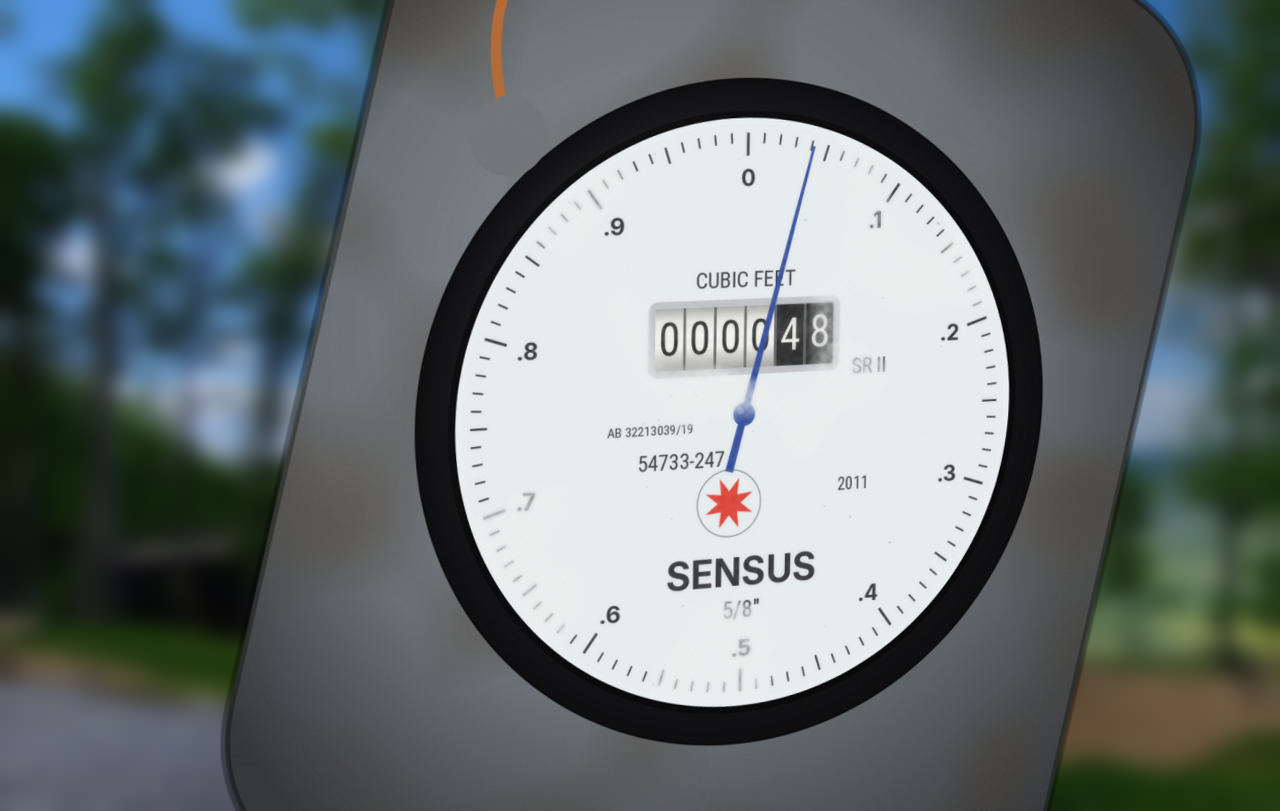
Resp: 48.04 ft³
